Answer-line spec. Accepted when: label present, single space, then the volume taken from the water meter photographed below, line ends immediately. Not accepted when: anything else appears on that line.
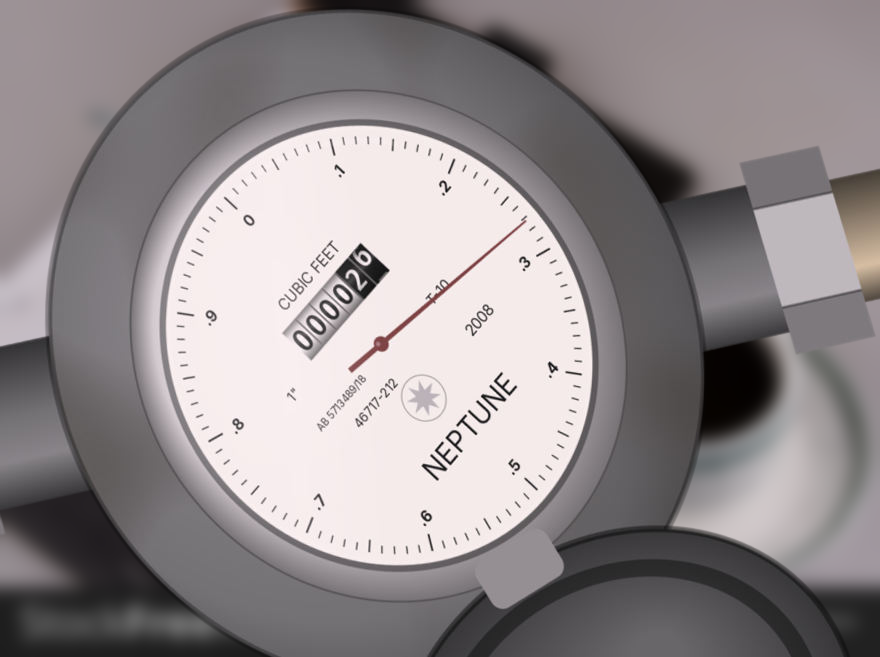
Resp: 26.27 ft³
